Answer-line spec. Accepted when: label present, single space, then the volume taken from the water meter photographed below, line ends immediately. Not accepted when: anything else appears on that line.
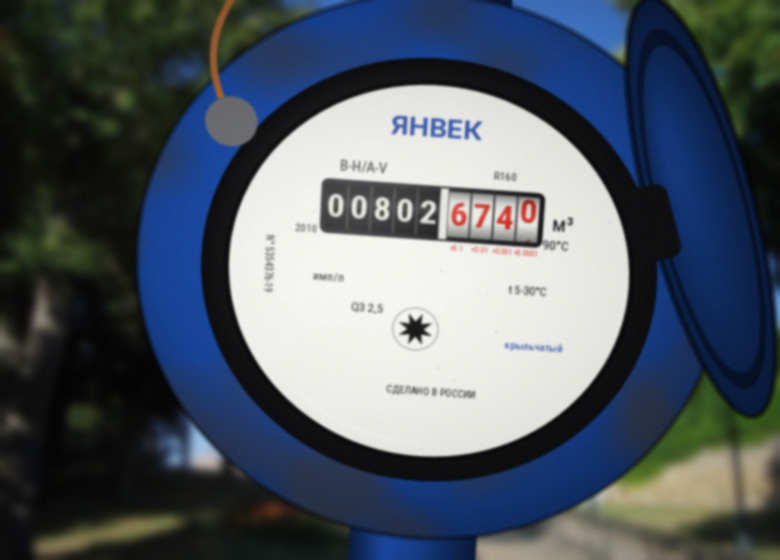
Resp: 802.6740 m³
